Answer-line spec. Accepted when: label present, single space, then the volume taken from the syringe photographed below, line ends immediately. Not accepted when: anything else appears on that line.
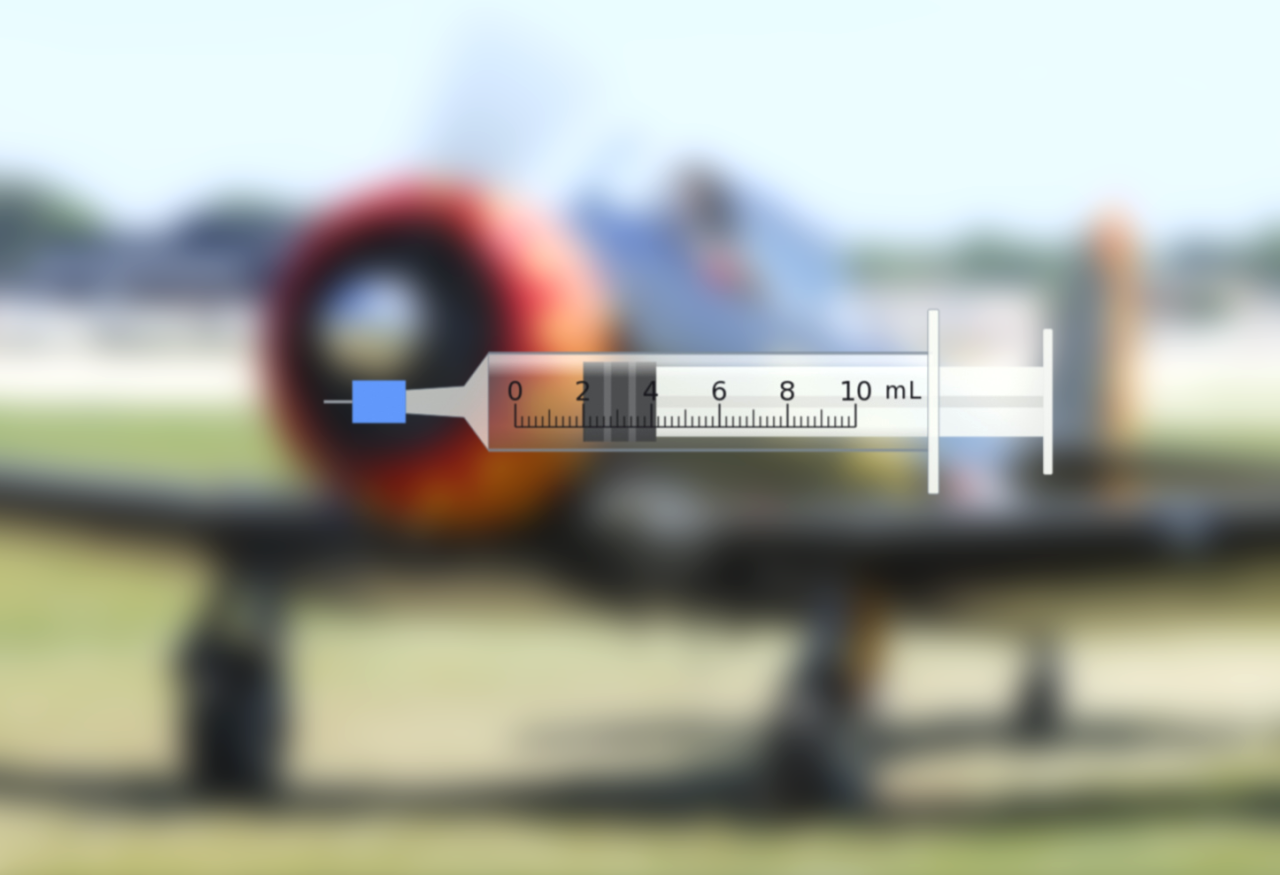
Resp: 2 mL
